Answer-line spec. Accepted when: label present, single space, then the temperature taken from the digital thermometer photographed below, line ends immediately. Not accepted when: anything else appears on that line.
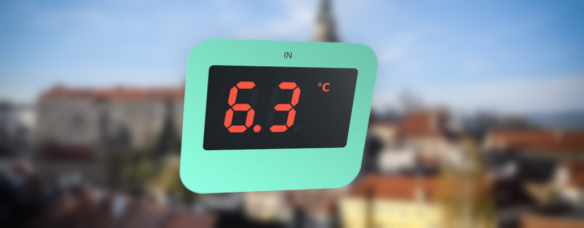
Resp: 6.3 °C
